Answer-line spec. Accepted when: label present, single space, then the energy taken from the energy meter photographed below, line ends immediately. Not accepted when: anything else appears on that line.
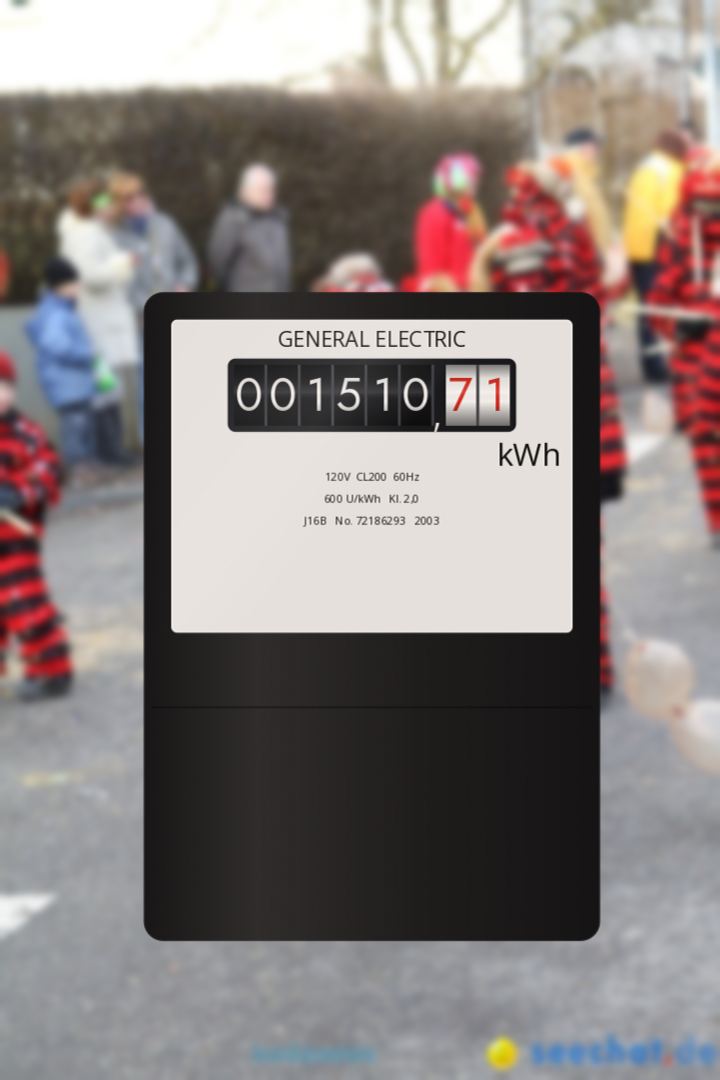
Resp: 1510.71 kWh
